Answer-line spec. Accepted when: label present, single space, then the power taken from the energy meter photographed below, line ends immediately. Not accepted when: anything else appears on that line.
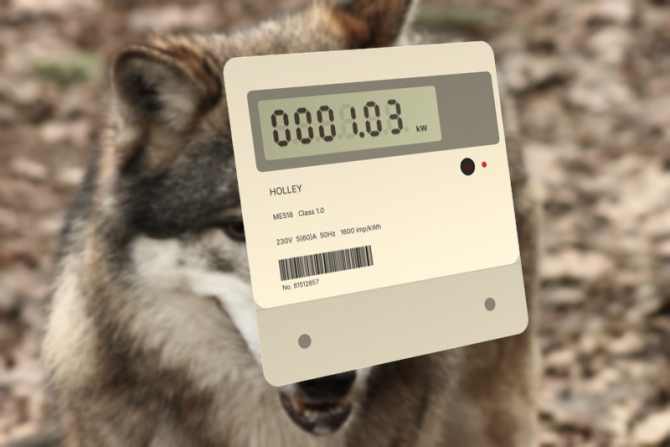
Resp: 1.03 kW
